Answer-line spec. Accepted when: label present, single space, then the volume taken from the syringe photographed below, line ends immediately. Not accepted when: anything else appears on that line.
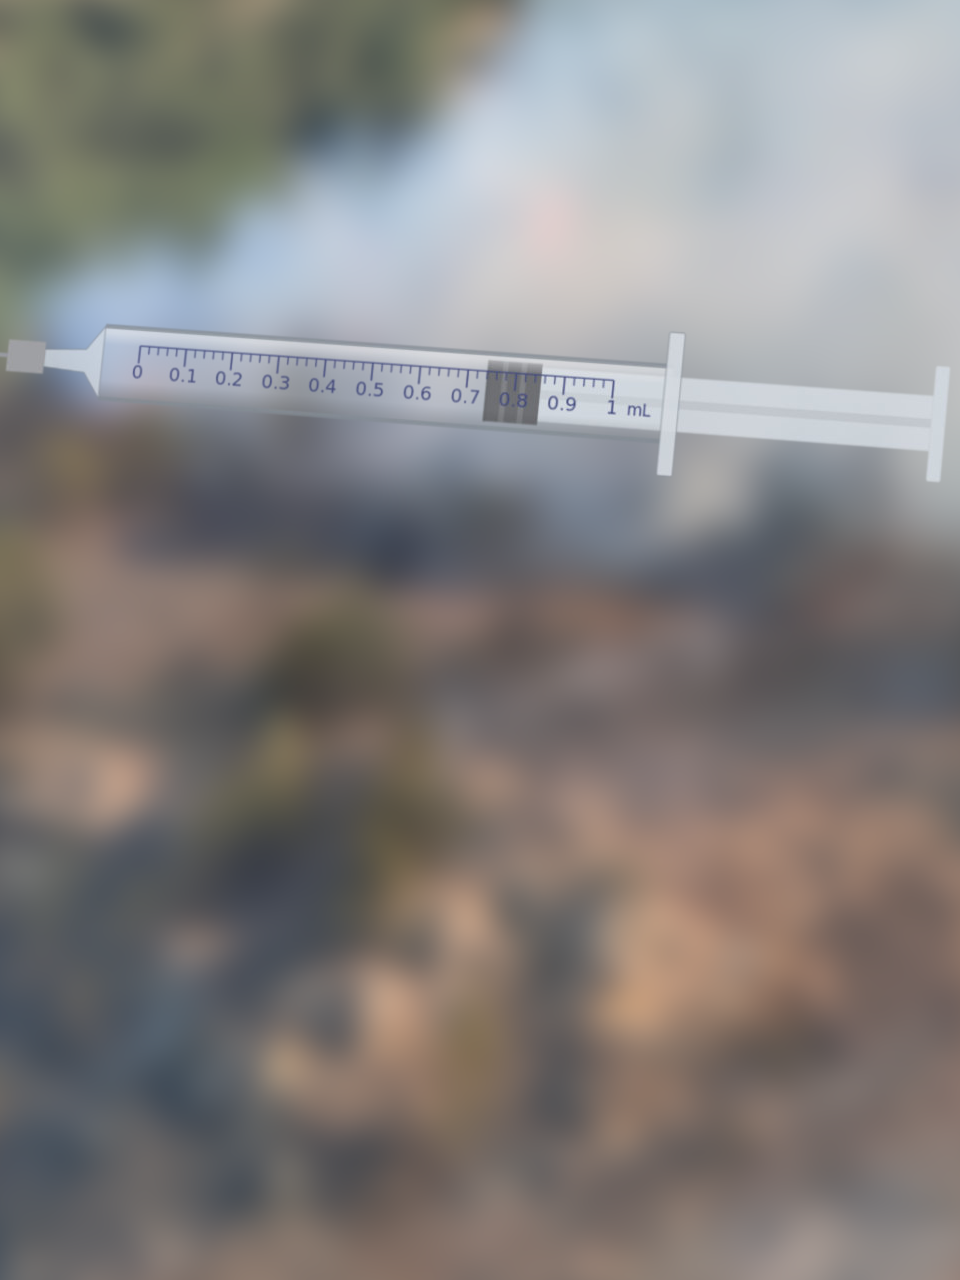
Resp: 0.74 mL
